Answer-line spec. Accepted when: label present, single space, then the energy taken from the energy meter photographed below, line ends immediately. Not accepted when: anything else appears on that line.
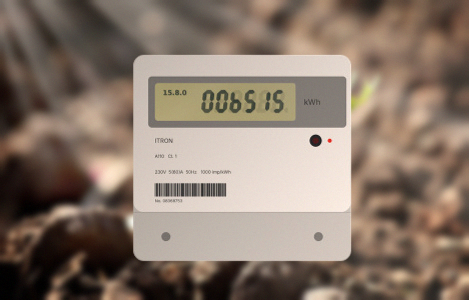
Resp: 6515 kWh
